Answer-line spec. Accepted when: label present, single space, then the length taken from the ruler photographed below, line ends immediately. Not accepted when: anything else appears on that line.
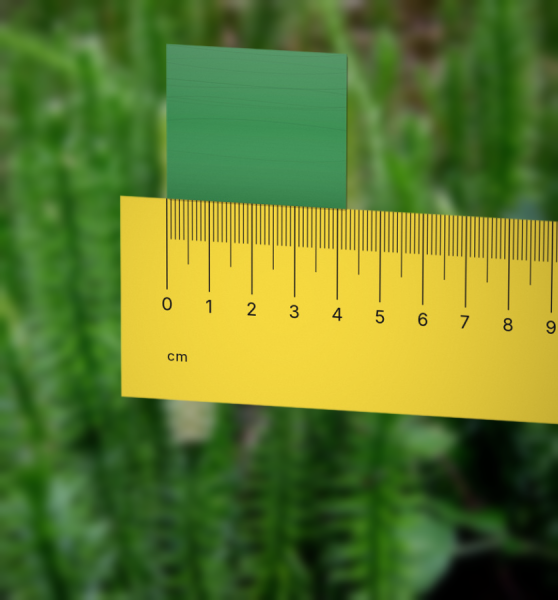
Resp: 4.2 cm
